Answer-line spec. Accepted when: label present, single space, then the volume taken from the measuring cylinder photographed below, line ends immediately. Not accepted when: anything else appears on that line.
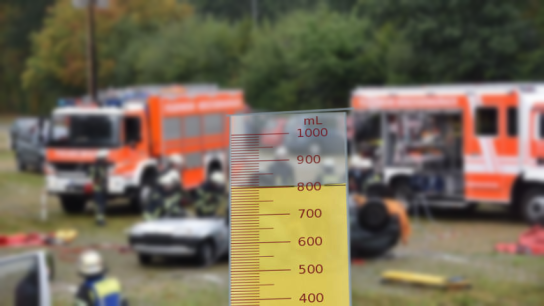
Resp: 800 mL
